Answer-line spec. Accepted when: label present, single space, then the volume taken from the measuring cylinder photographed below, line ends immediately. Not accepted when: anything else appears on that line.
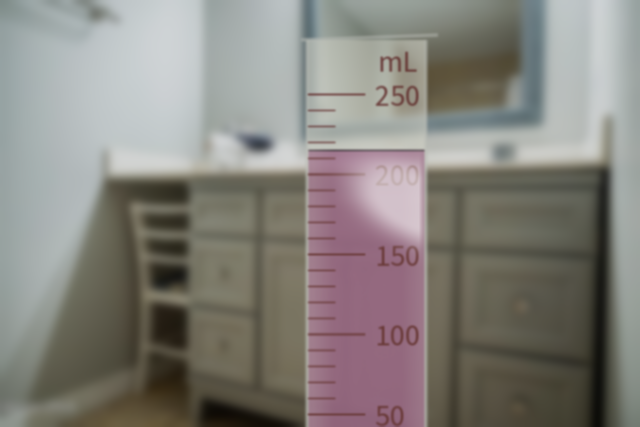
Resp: 215 mL
